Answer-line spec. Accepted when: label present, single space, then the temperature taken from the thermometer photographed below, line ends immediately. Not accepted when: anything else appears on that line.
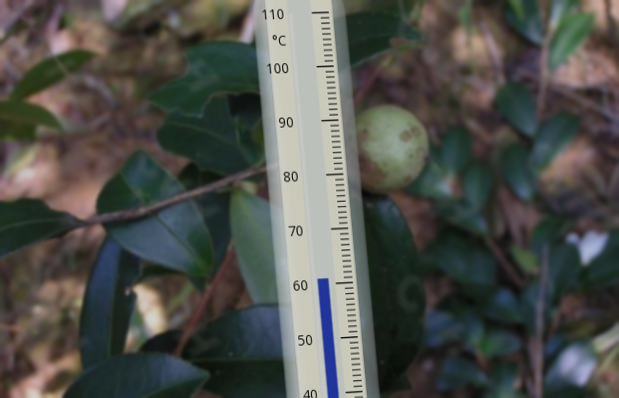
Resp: 61 °C
